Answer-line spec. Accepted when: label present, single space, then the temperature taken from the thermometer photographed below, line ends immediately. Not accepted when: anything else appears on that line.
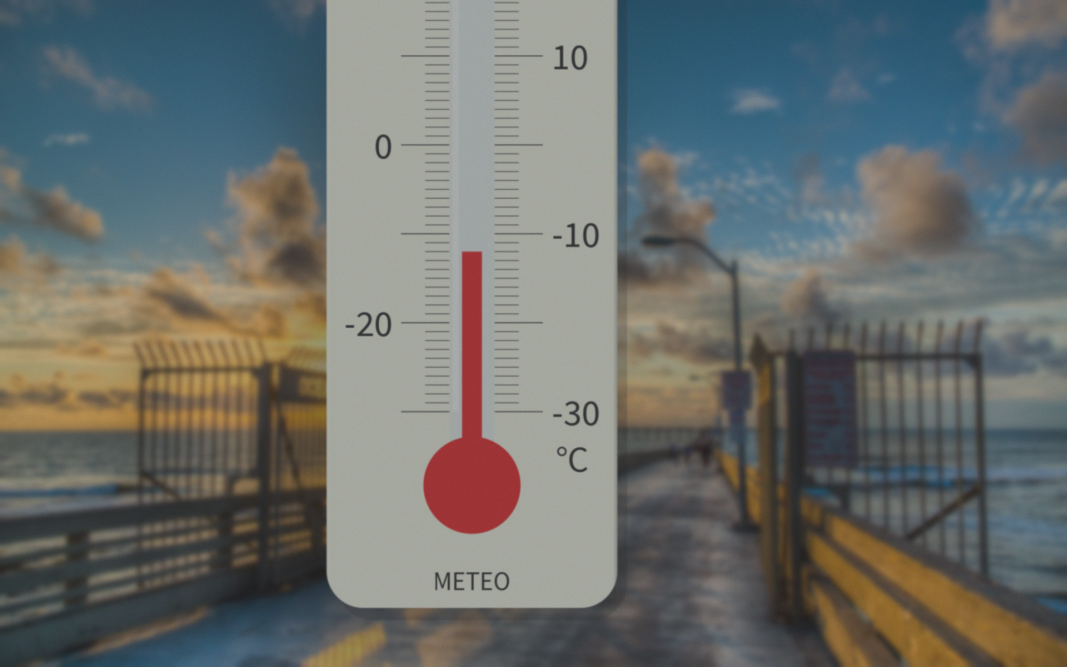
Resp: -12 °C
